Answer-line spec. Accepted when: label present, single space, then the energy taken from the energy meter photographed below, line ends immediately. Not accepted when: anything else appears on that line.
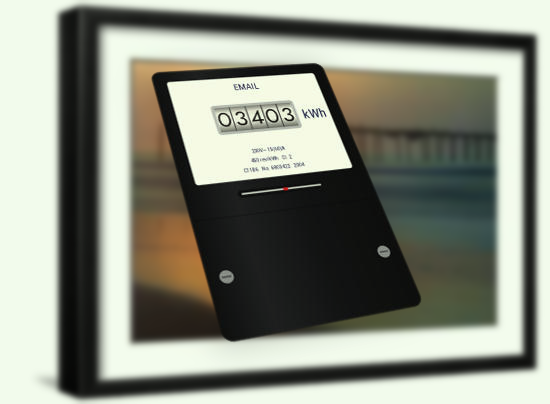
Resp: 3403 kWh
